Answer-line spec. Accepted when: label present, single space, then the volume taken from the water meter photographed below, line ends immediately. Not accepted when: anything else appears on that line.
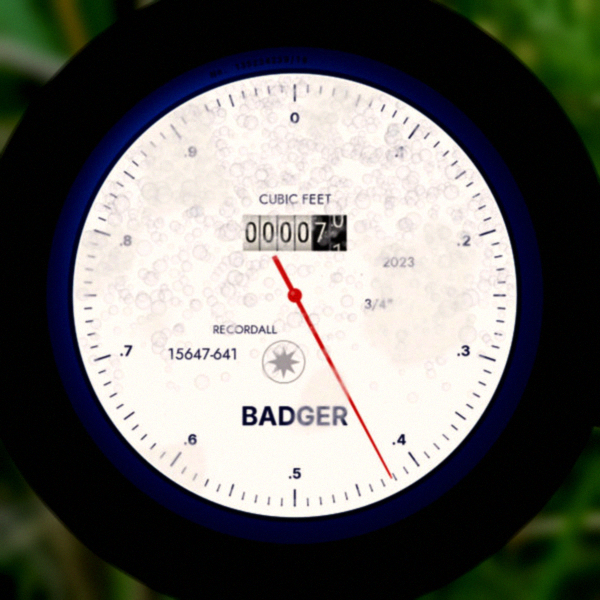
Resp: 70.42 ft³
